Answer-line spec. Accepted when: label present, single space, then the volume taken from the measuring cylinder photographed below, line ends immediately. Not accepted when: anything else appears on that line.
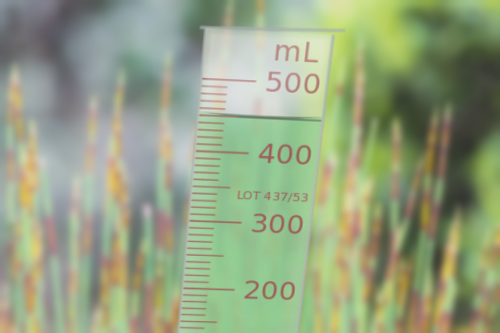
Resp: 450 mL
